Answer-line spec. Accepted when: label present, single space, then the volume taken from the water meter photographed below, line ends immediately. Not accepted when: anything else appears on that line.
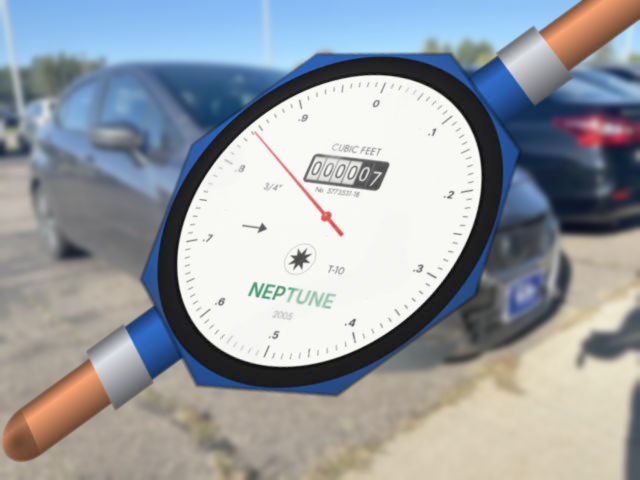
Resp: 6.84 ft³
